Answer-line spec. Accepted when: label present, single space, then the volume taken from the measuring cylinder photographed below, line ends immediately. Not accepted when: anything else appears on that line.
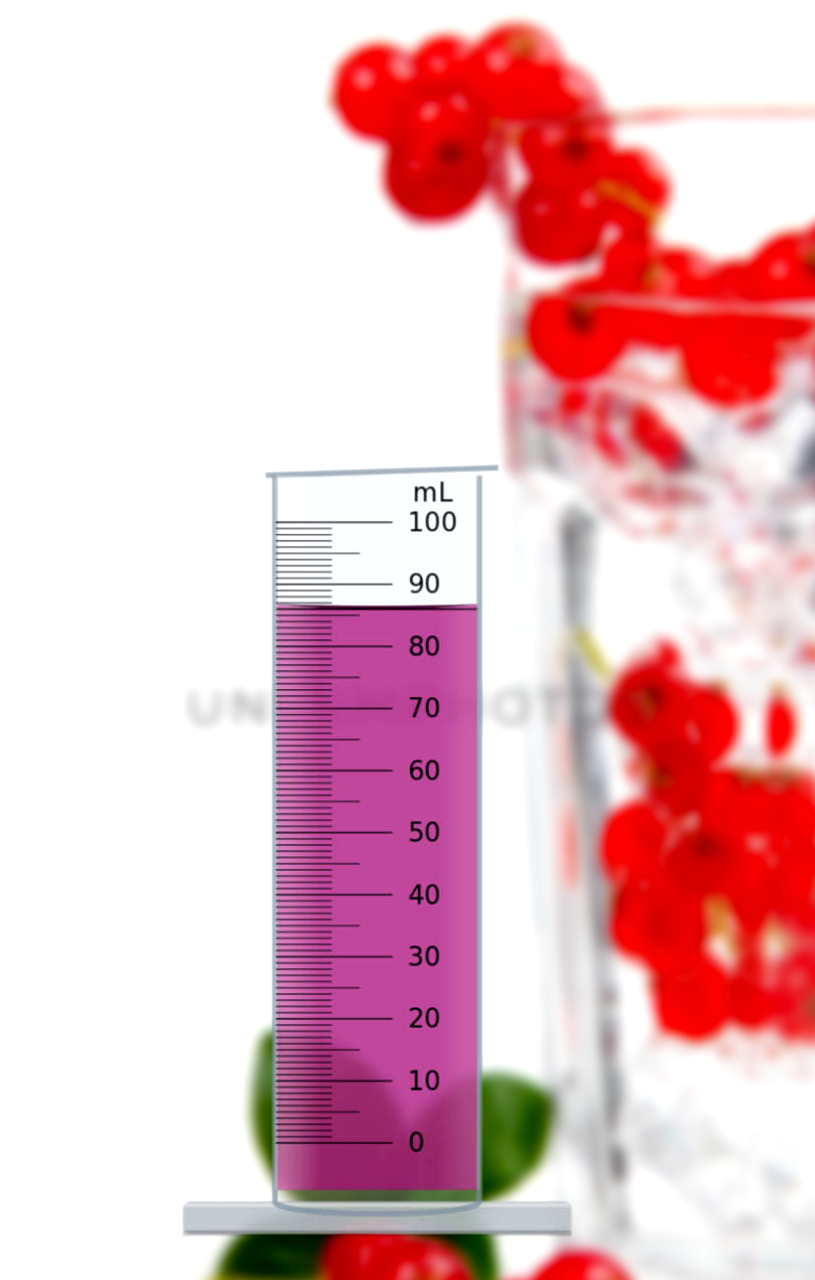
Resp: 86 mL
